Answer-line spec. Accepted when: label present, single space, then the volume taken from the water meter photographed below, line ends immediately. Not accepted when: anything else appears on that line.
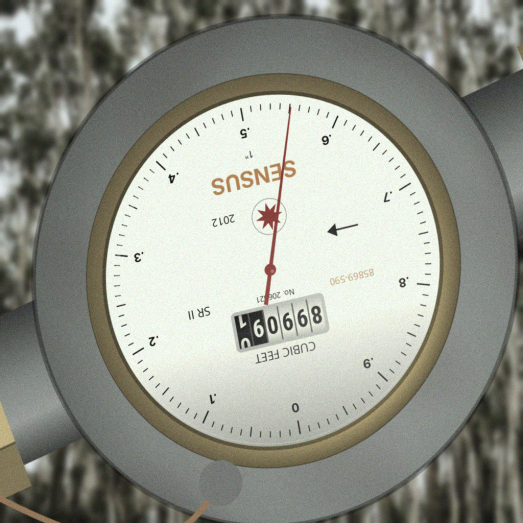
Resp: 899090.55 ft³
